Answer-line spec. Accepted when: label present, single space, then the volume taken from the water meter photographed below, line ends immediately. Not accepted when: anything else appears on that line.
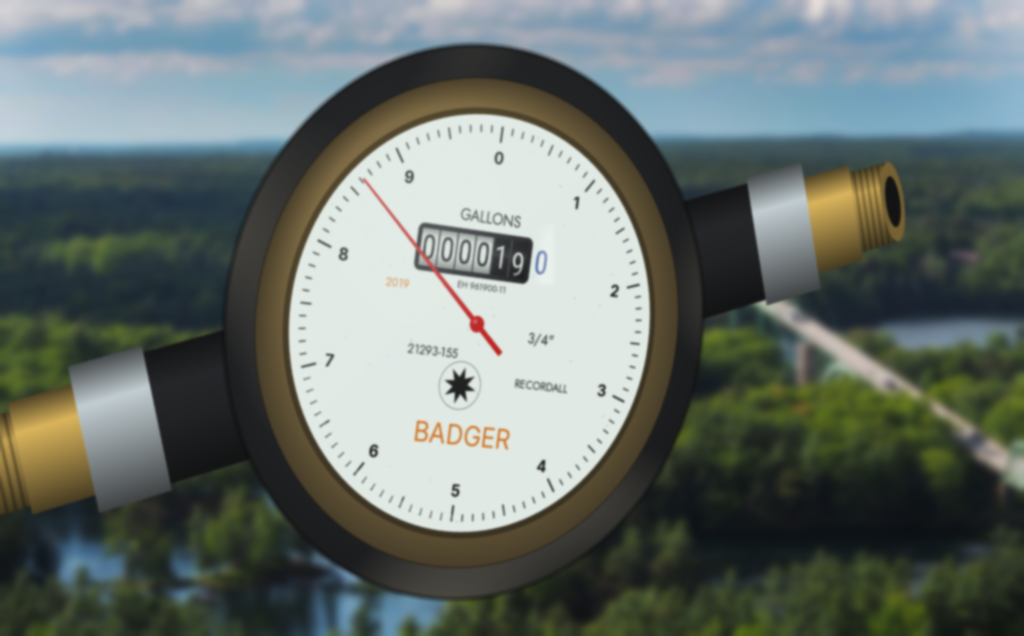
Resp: 188.6 gal
